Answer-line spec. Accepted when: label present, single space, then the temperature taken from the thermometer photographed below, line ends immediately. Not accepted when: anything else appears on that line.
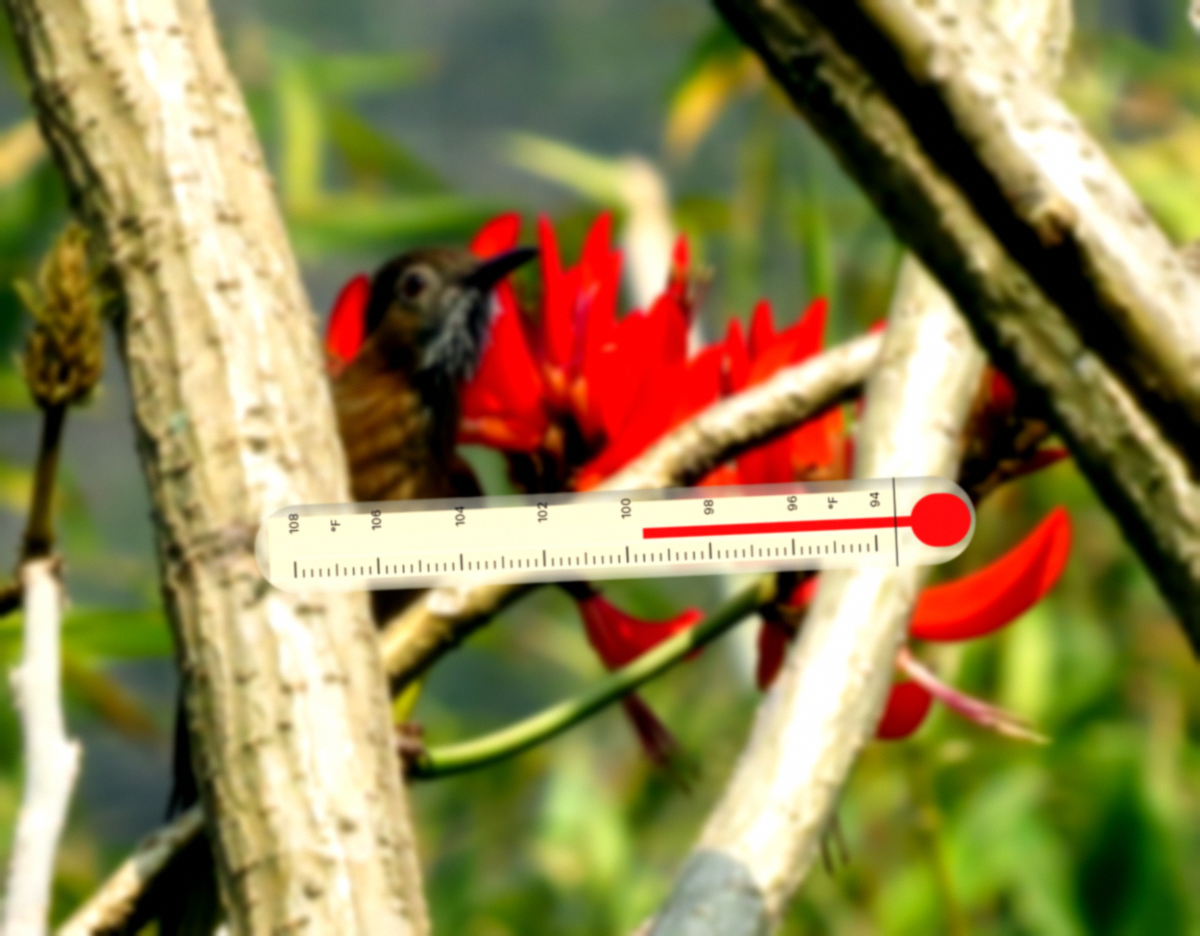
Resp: 99.6 °F
